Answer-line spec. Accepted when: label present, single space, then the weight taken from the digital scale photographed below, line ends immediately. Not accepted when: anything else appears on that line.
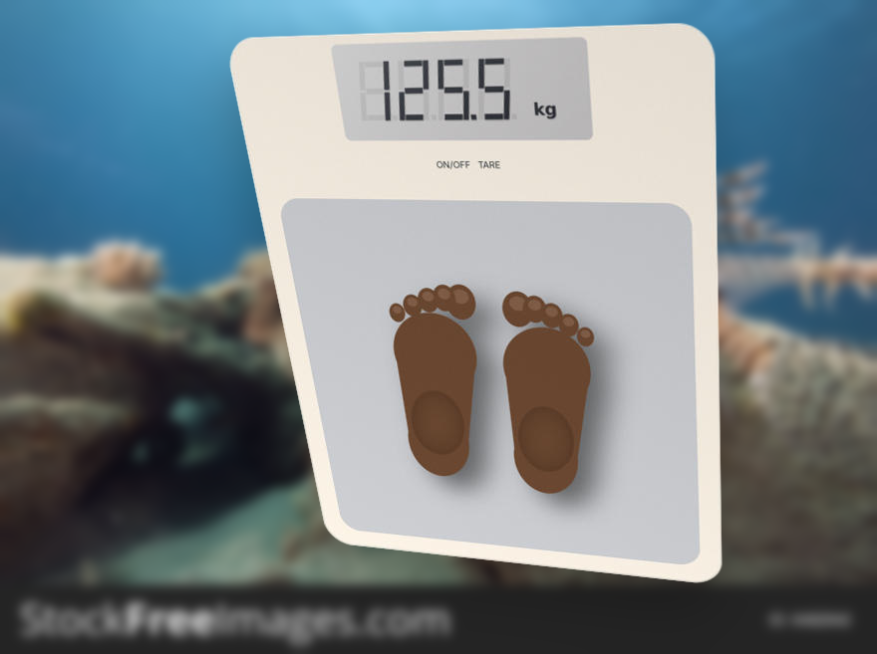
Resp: 125.5 kg
